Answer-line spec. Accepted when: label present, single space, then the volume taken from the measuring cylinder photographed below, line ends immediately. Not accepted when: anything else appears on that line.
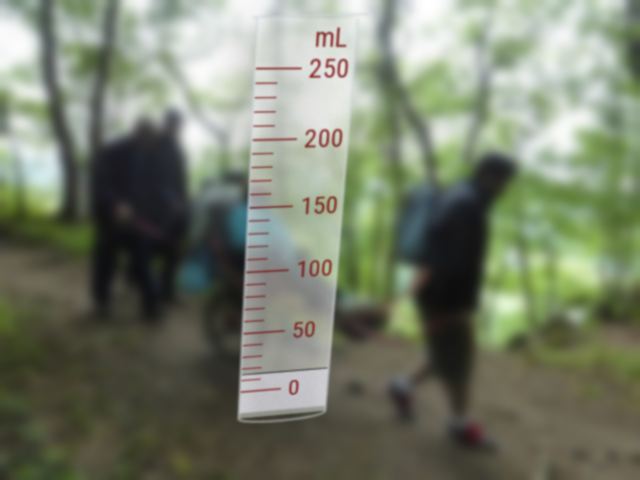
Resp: 15 mL
